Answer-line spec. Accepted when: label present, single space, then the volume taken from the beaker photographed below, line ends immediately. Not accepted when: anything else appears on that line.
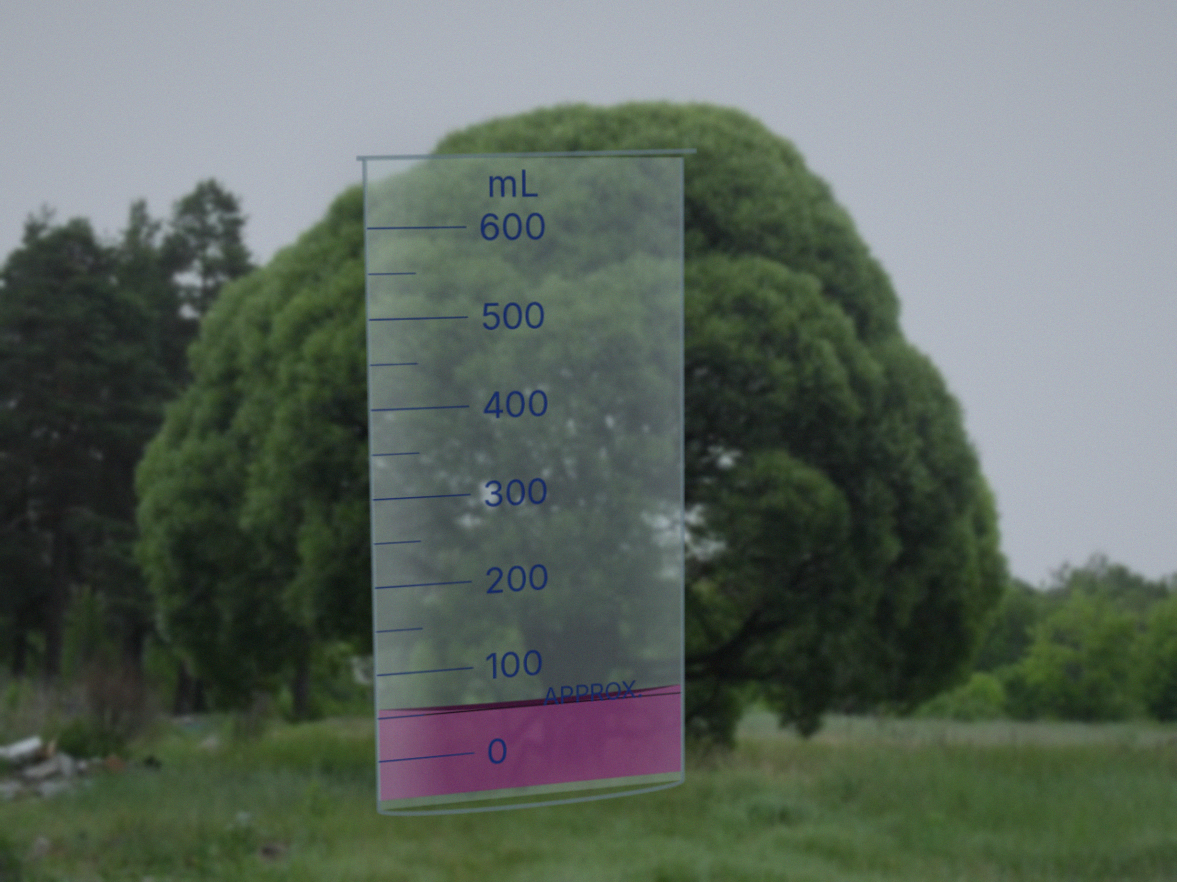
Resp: 50 mL
